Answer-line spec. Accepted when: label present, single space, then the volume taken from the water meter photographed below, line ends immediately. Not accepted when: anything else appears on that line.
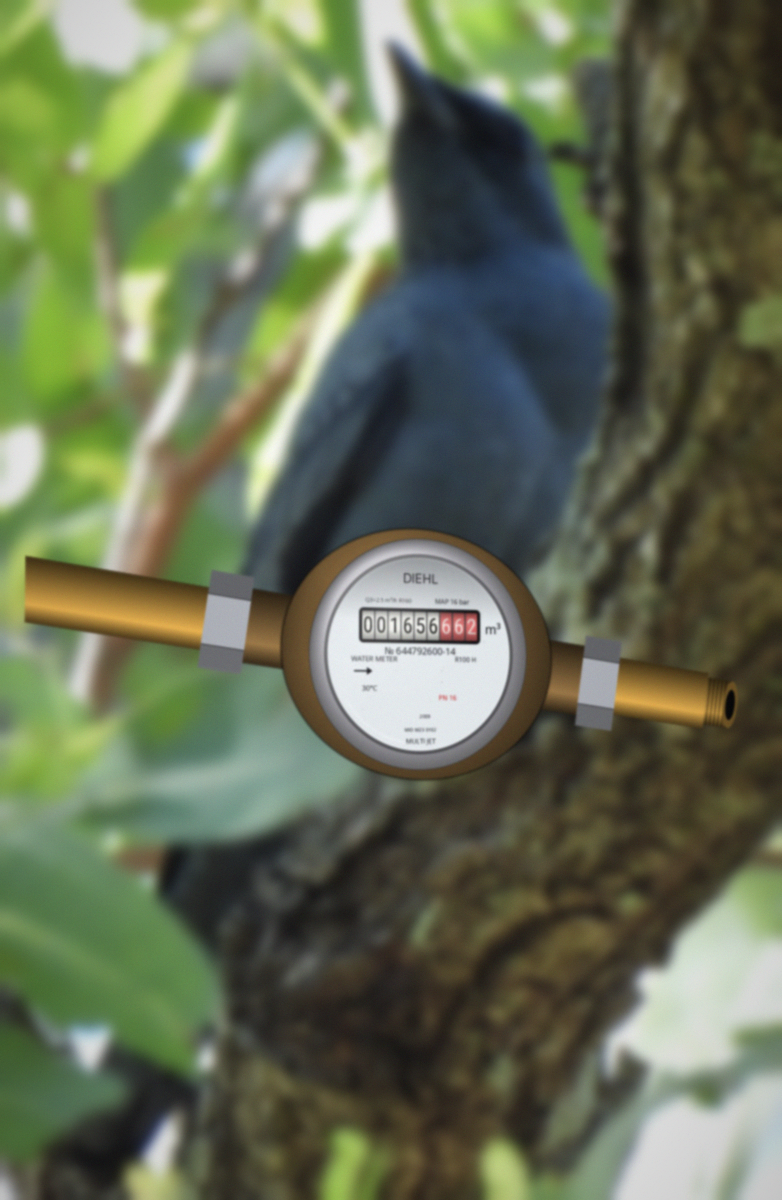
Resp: 1656.662 m³
